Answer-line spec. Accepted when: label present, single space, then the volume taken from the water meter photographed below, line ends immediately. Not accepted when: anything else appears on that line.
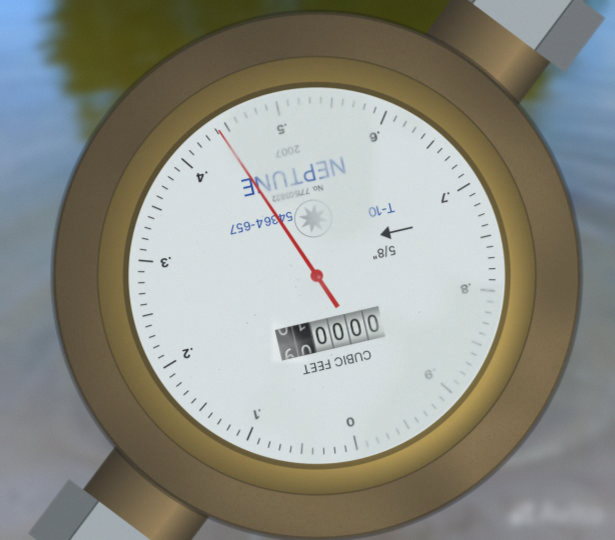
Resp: 9.44 ft³
